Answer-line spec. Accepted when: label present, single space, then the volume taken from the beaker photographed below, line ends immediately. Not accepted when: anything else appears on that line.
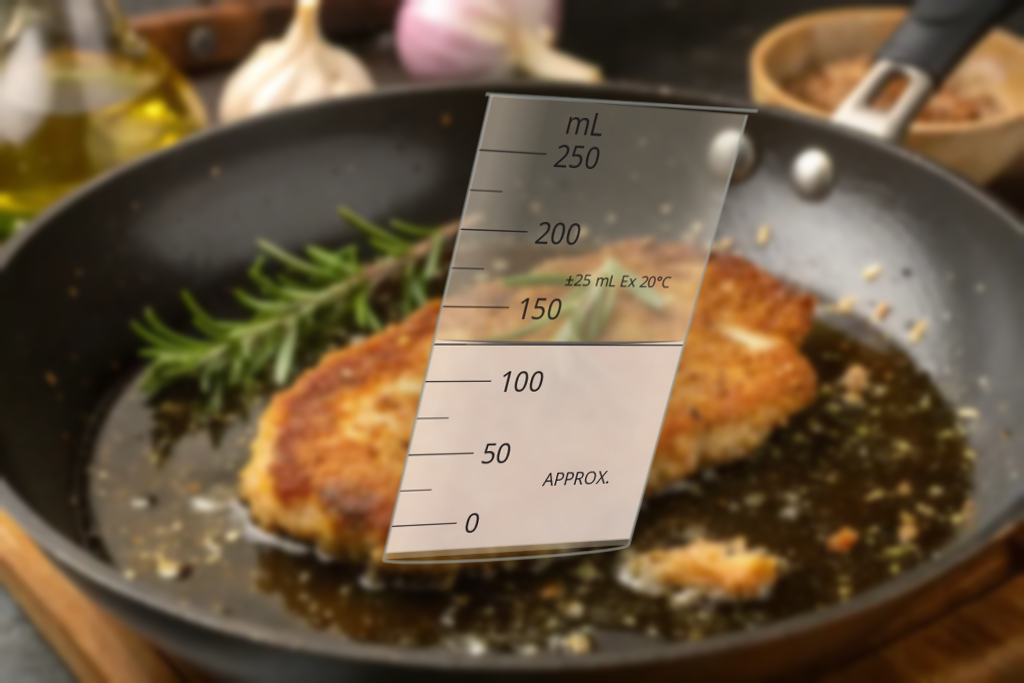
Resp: 125 mL
